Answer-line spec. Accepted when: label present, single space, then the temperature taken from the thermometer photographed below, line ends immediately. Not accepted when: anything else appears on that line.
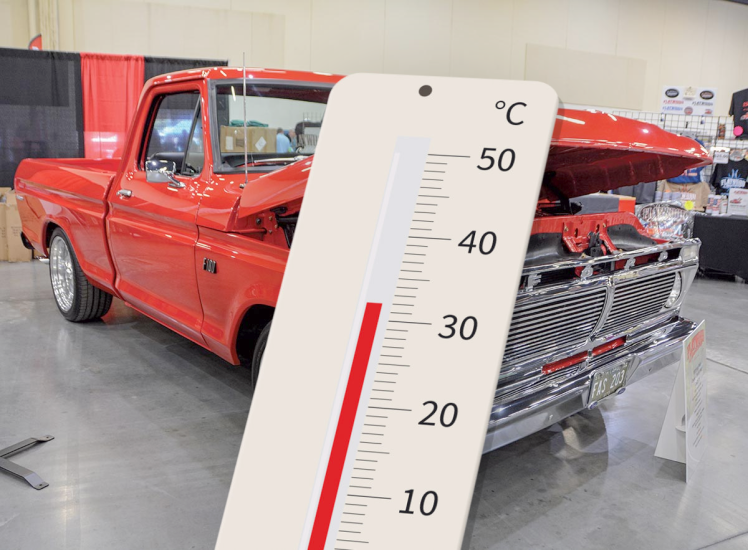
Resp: 32 °C
